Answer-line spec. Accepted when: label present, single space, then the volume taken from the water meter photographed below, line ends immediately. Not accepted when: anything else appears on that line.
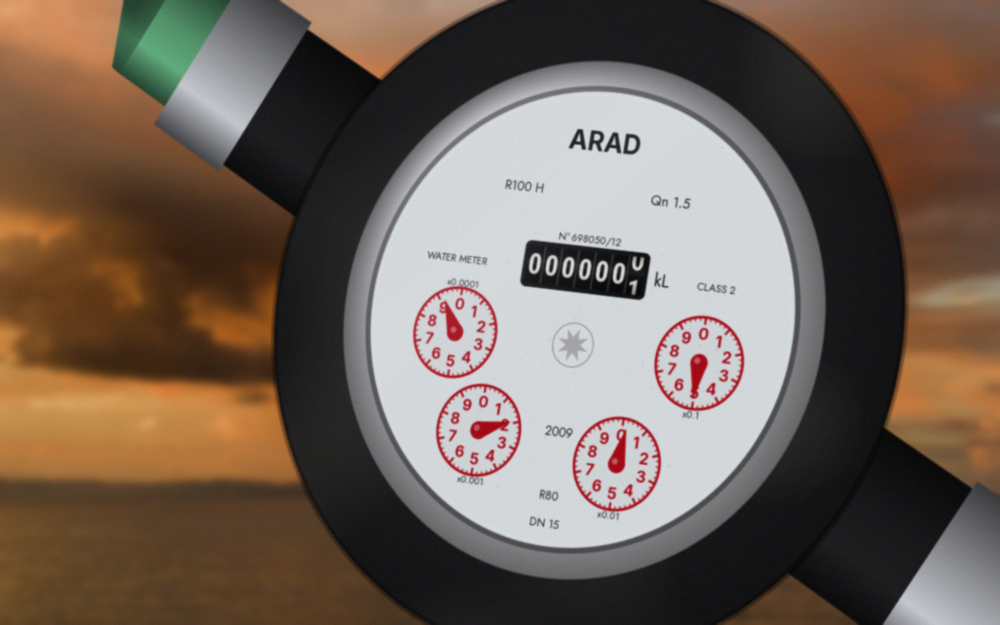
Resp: 0.5019 kL
